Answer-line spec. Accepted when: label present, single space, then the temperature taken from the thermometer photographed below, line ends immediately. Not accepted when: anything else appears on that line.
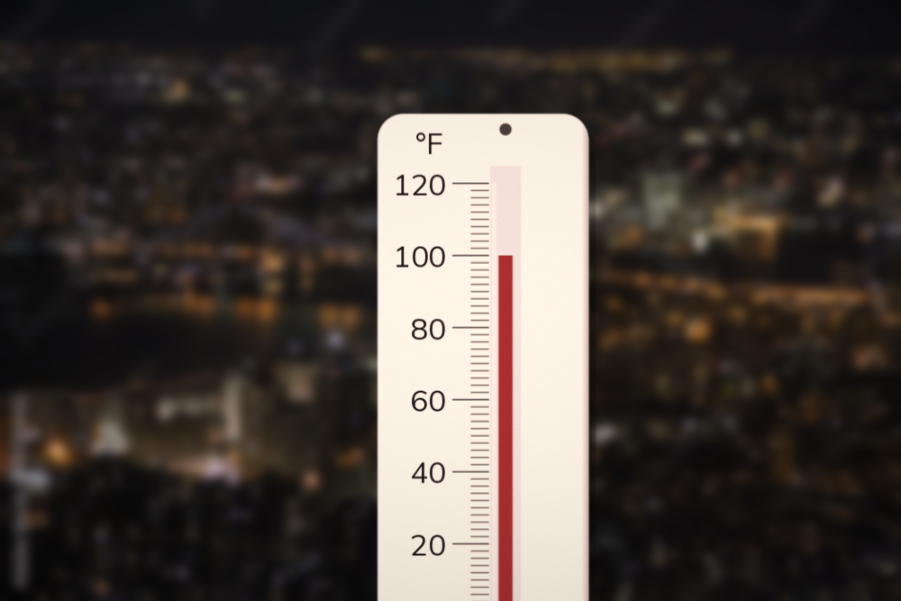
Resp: 100 °F
